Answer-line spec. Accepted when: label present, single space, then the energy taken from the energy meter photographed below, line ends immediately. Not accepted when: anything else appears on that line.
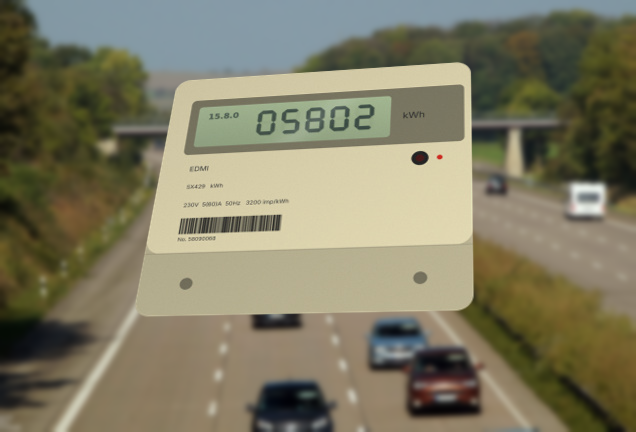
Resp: 5802 kWh
